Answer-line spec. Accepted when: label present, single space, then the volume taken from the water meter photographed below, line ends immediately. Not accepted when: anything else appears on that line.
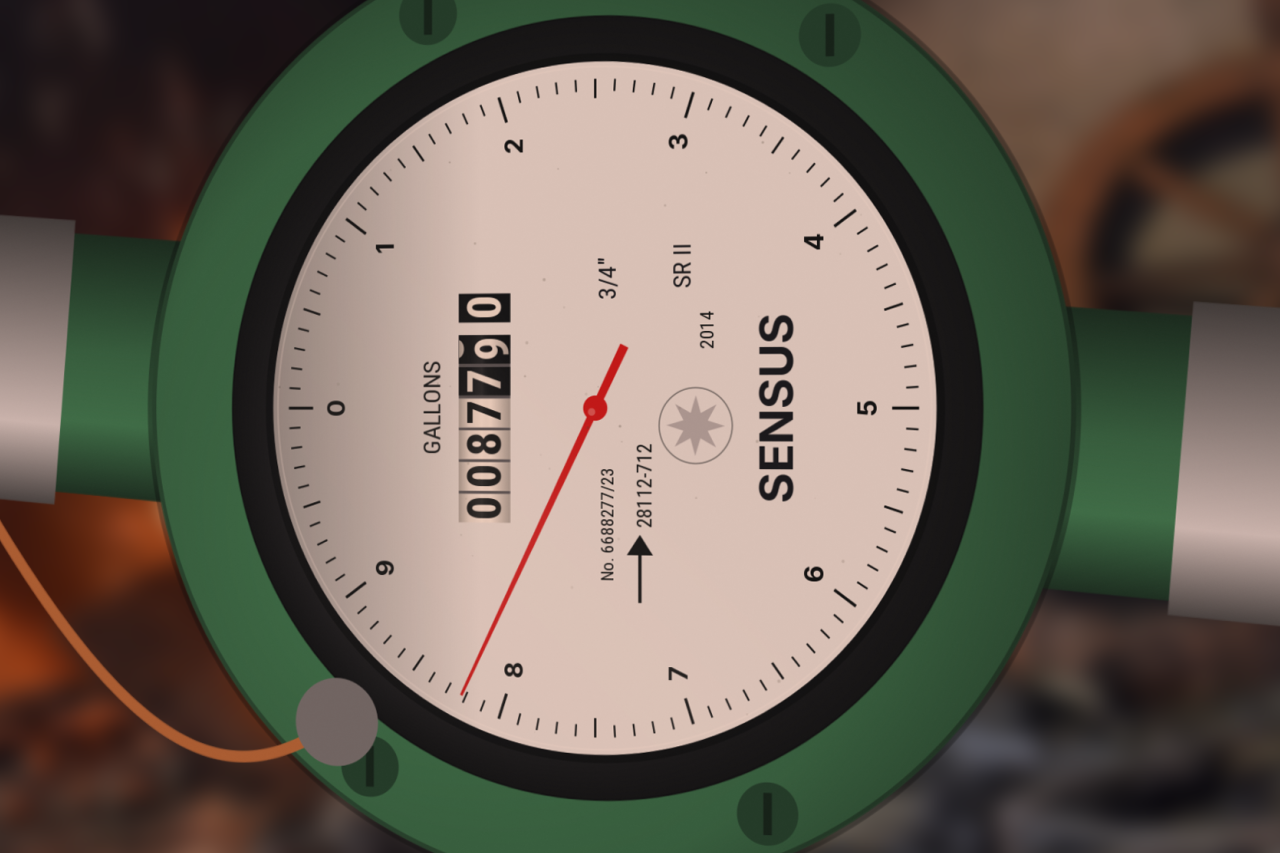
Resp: 87788.2 gal
